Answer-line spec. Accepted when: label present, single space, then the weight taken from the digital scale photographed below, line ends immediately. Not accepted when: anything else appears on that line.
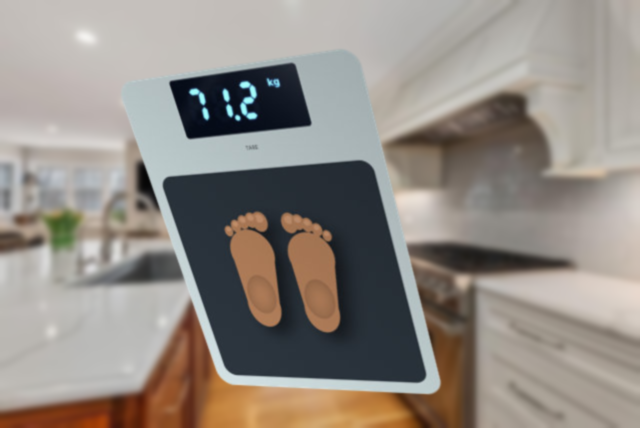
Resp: 71.2 kg
